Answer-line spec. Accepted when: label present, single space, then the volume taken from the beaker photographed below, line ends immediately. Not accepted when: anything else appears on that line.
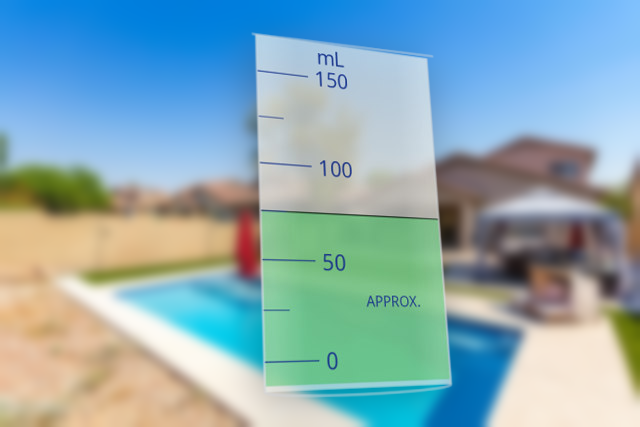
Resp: 75 mL
